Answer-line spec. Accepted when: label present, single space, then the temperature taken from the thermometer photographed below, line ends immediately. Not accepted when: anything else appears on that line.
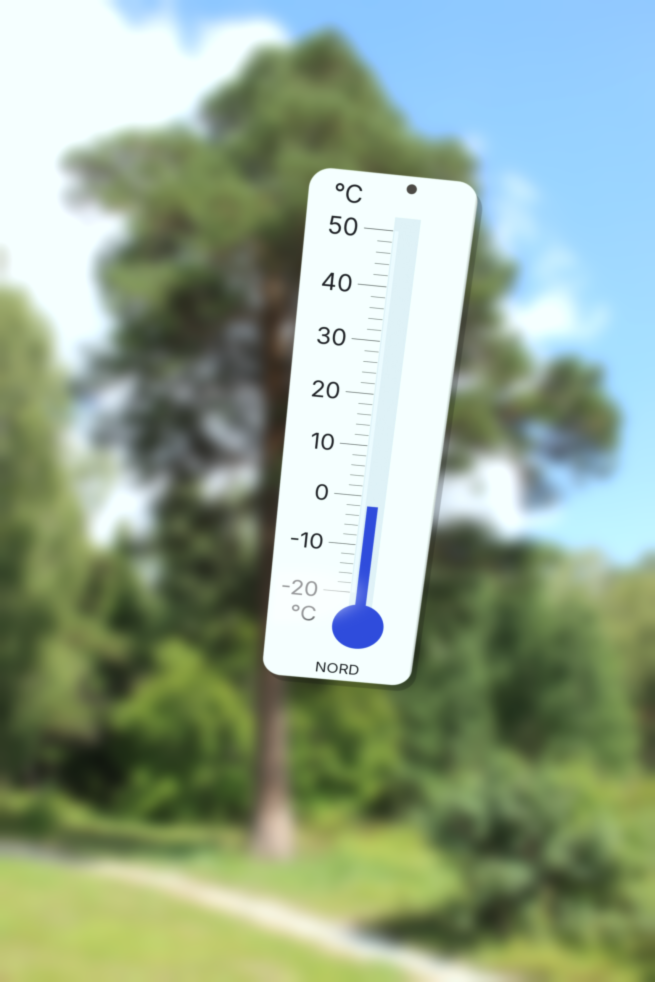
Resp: -2 °C
